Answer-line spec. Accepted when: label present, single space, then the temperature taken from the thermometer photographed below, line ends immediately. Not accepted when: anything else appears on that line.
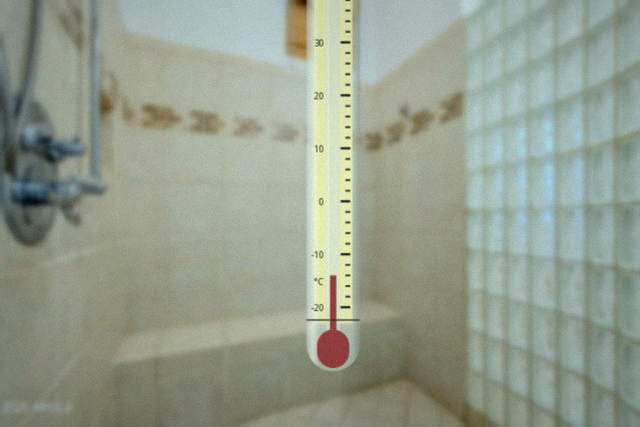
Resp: -14 °C
